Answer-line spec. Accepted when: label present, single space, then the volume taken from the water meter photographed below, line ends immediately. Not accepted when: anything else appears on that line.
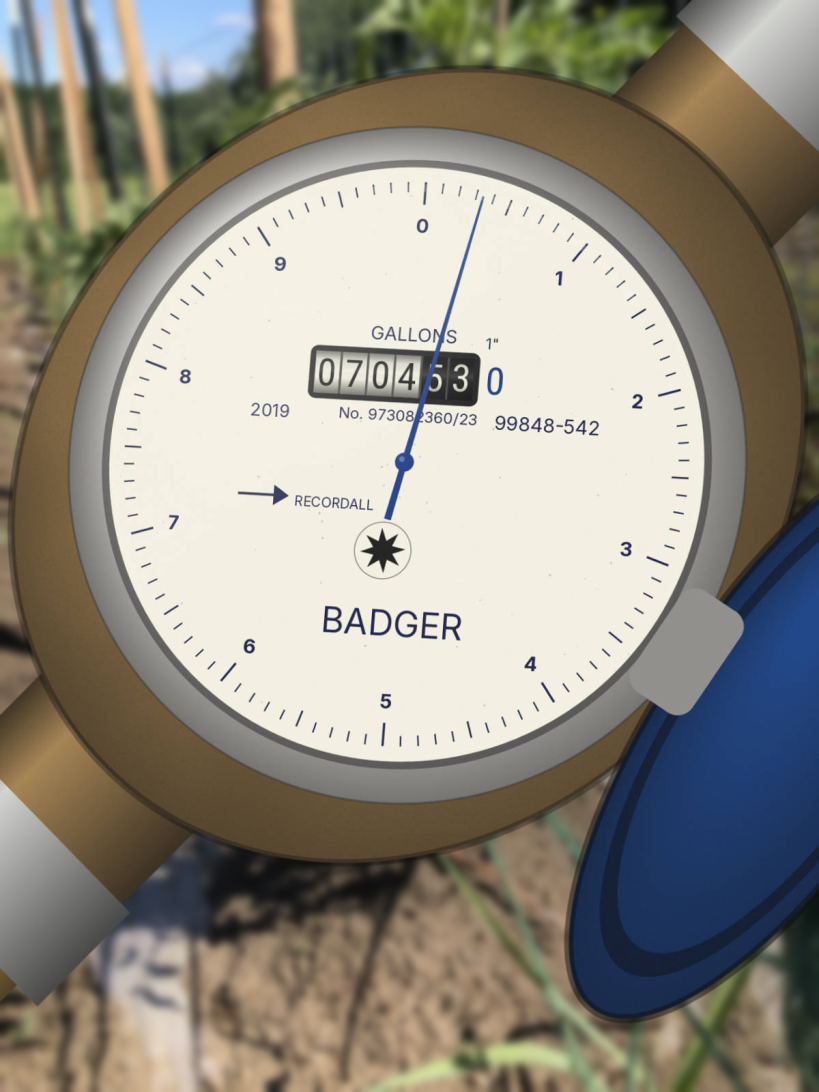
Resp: 704530.3 gal
